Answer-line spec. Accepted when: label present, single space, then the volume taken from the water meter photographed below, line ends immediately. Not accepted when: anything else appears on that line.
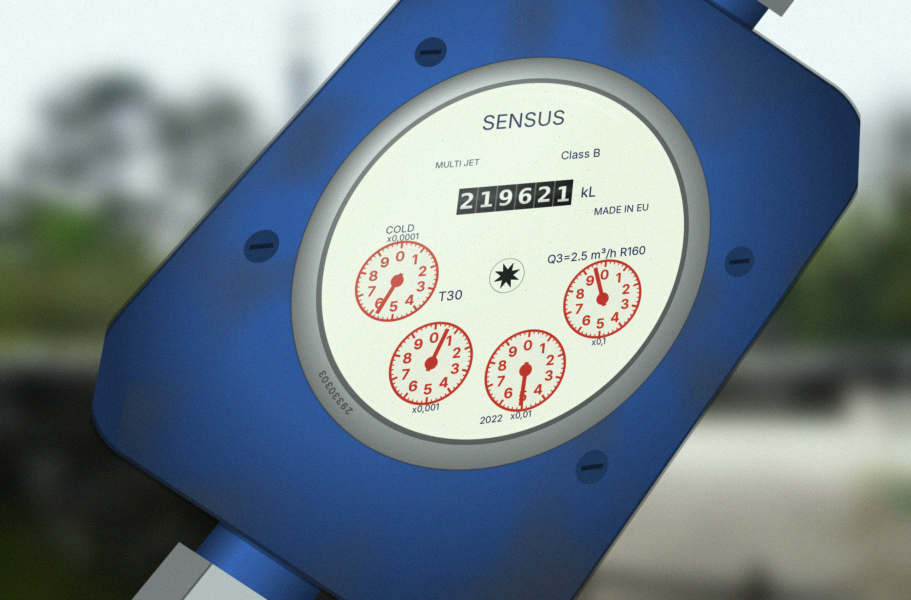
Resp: 219620.9505 kL
